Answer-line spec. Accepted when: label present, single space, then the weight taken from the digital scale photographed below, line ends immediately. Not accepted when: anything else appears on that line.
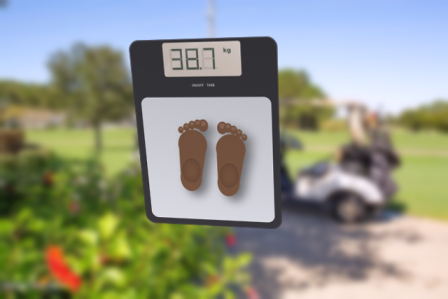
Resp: 38.7 kg
